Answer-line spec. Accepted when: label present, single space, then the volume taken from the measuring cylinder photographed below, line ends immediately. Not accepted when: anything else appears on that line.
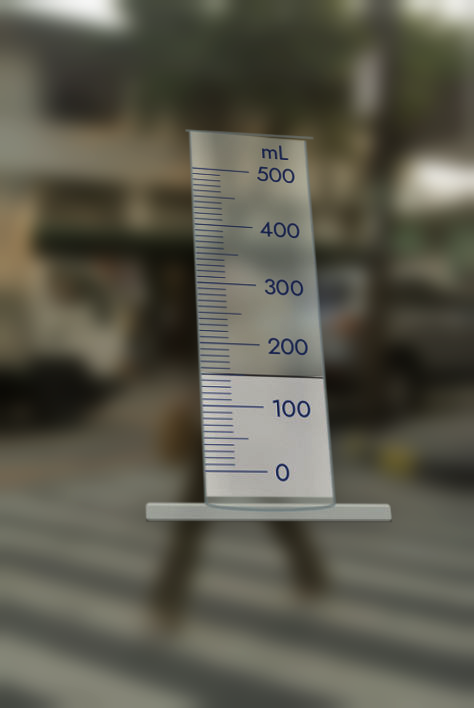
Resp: 150 mL
